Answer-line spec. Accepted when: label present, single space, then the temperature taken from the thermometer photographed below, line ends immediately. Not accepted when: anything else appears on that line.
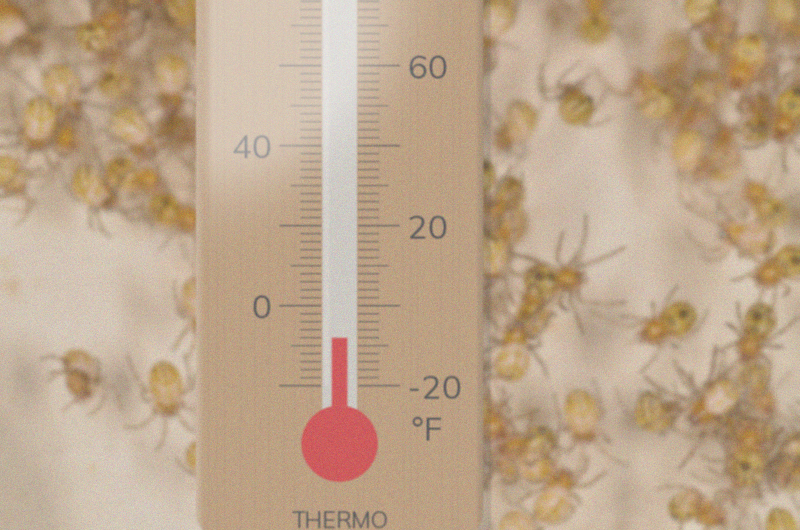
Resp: -8 °F
